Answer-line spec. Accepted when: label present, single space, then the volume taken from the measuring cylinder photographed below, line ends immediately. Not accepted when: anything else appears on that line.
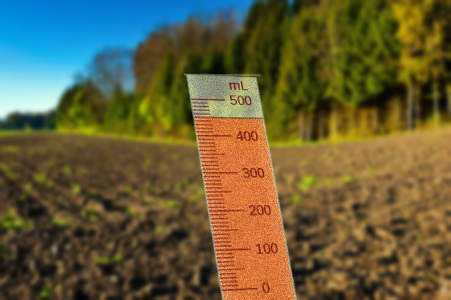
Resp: 450 mL
